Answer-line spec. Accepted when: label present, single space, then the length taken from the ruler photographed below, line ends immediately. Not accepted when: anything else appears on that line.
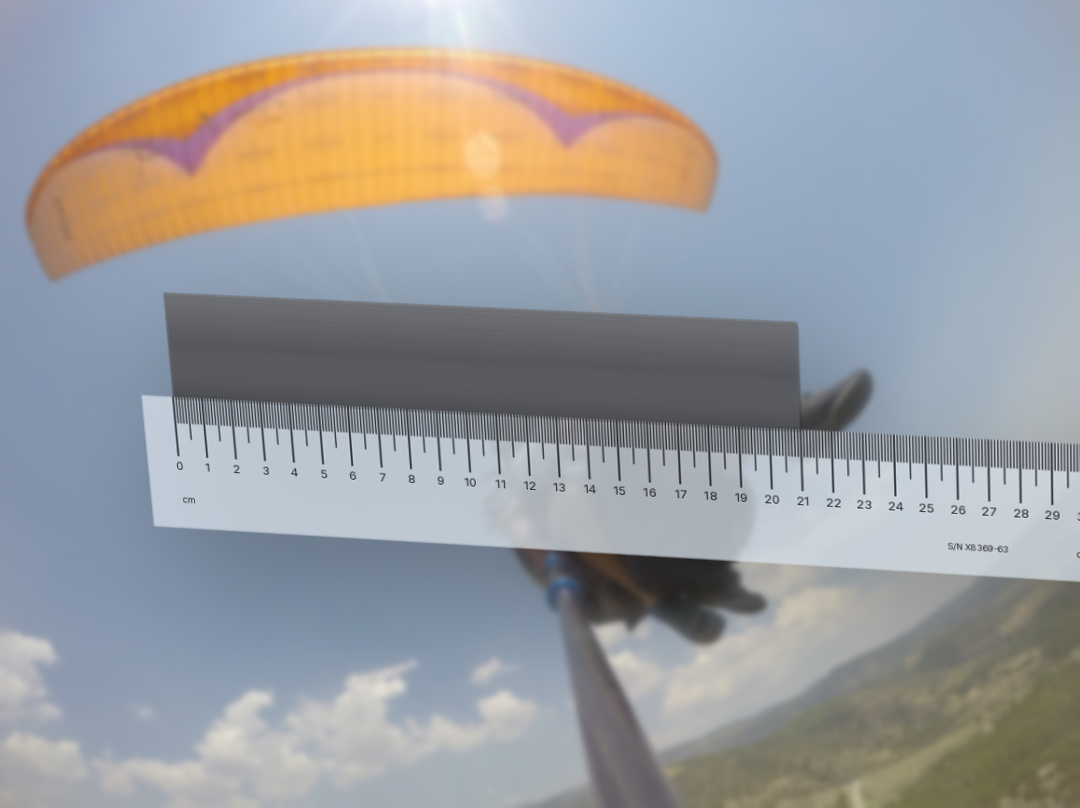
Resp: 21 cm
